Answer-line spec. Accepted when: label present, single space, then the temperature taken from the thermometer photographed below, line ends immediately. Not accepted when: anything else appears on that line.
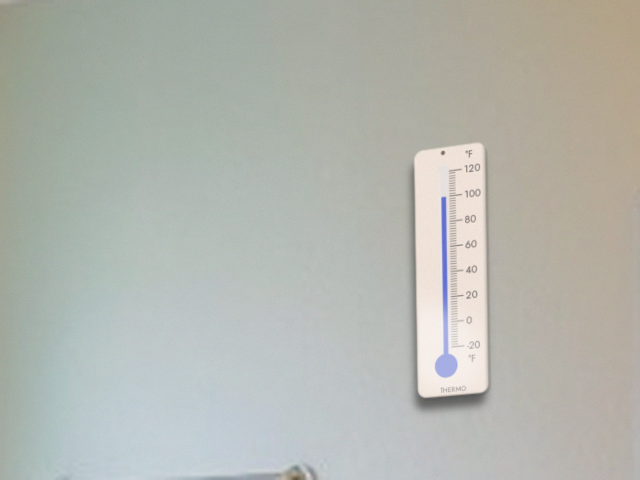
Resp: 100 °F
